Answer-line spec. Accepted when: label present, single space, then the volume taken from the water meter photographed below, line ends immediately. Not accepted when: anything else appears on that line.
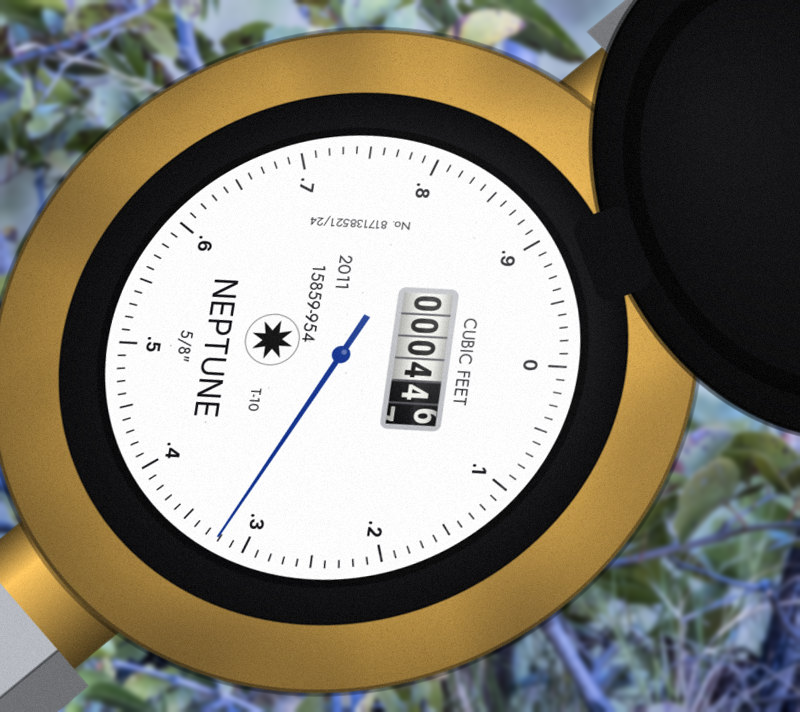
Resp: 446.32 ft³
